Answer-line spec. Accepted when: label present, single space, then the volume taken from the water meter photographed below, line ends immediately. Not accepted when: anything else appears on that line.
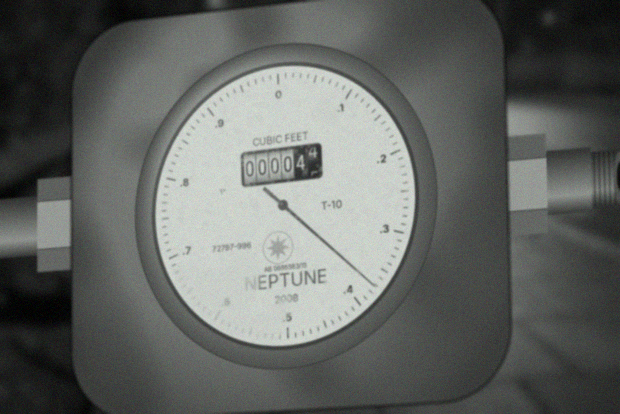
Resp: 44.37 ft³
